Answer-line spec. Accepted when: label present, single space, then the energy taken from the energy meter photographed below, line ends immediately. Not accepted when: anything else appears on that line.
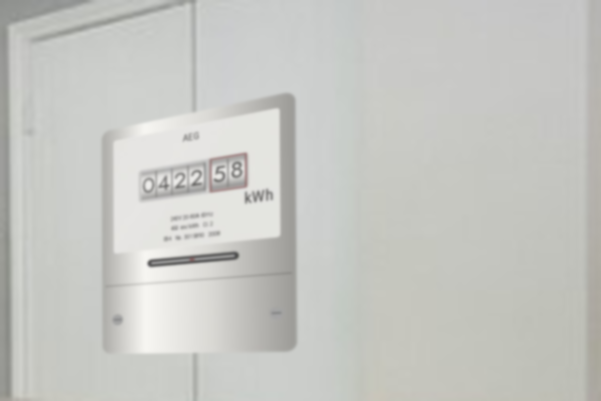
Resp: 422.58 kWh
